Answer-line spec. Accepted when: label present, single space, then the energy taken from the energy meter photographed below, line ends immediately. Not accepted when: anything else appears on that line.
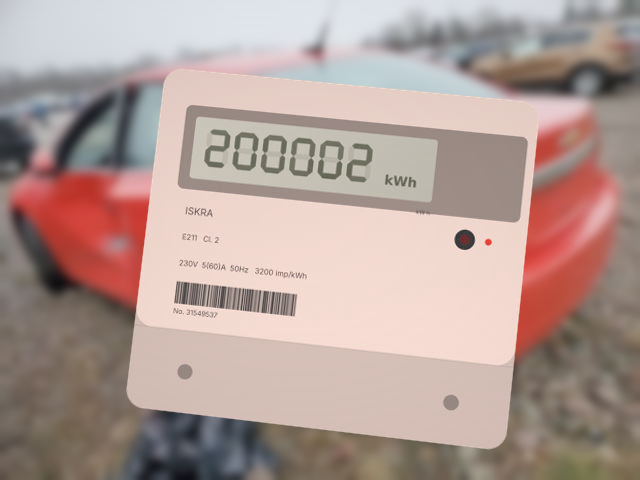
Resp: 200002 kWh
